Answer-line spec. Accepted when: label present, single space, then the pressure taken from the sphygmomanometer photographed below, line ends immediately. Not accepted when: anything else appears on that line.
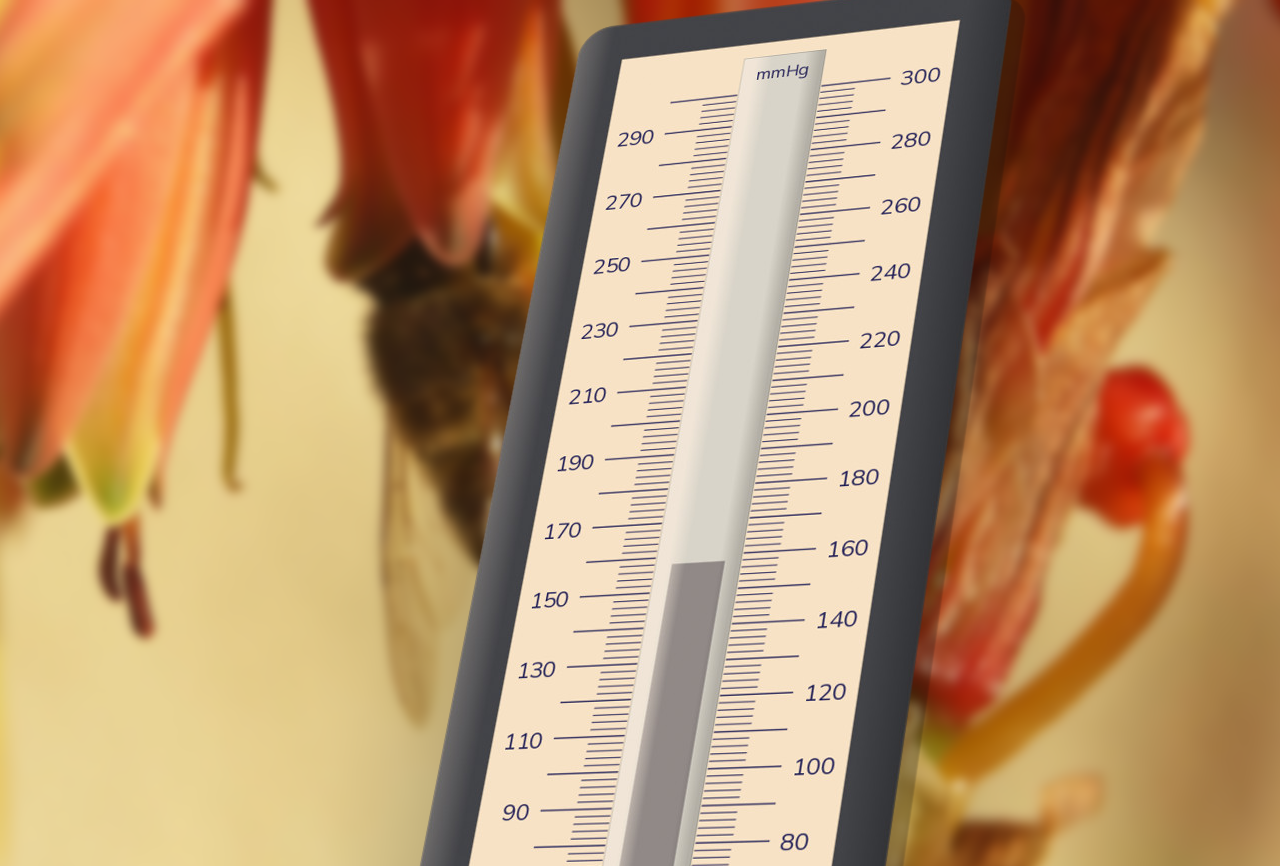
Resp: 158 mmHg
